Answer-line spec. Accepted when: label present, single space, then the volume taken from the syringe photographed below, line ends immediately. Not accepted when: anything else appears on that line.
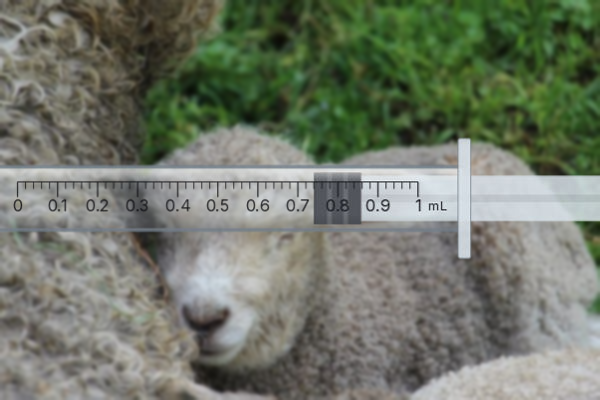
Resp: 0.74 mL
